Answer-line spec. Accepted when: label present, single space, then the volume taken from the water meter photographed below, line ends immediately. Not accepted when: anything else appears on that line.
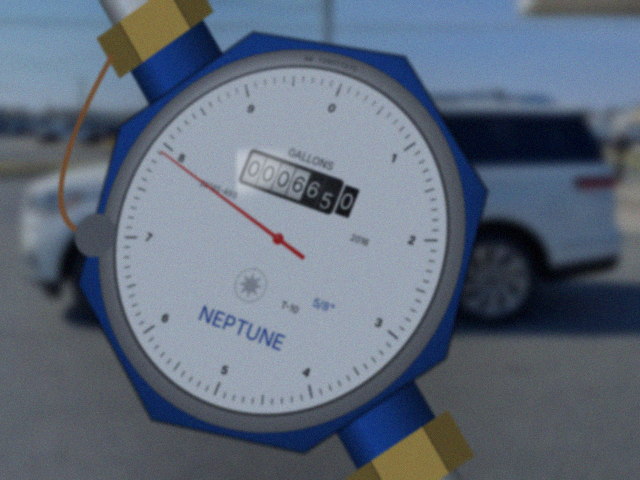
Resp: 6647.9 gal
